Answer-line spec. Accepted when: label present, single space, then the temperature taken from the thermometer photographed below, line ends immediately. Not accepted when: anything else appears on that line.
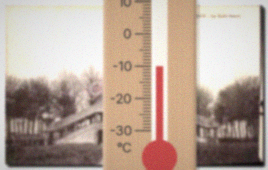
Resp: -10 °C
